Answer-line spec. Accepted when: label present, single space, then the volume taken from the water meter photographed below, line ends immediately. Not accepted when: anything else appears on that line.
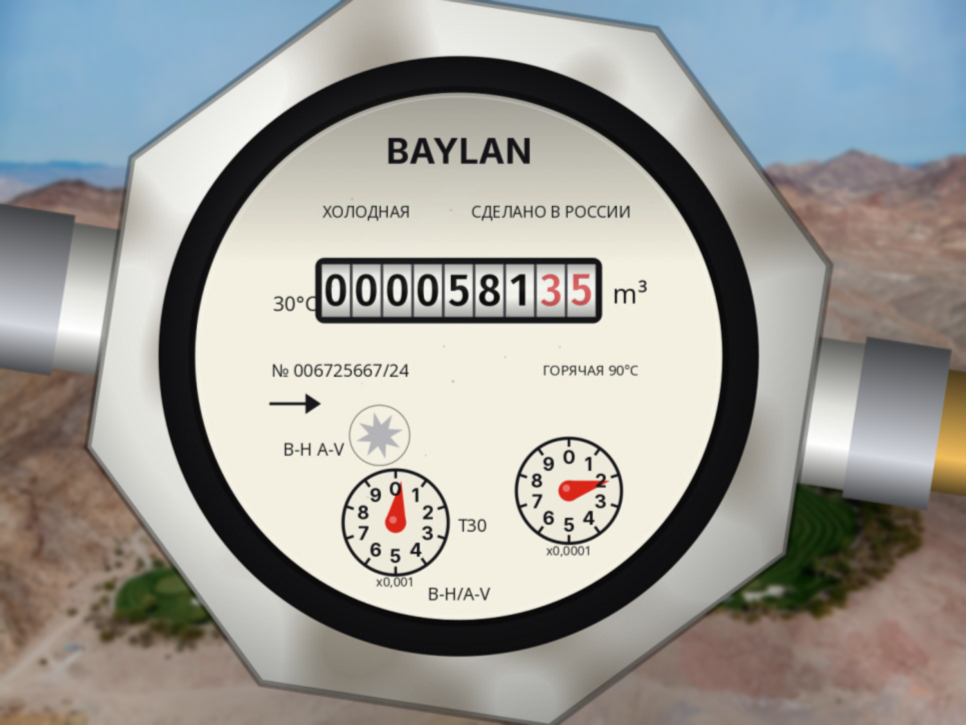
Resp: 581.3502 m³
